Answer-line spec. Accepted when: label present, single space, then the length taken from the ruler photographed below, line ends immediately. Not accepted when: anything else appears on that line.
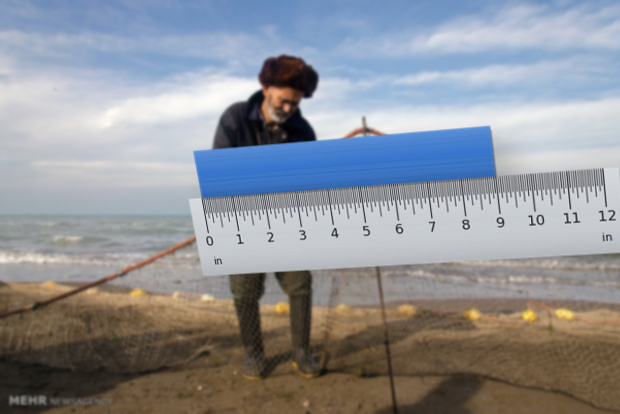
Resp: 9 in
